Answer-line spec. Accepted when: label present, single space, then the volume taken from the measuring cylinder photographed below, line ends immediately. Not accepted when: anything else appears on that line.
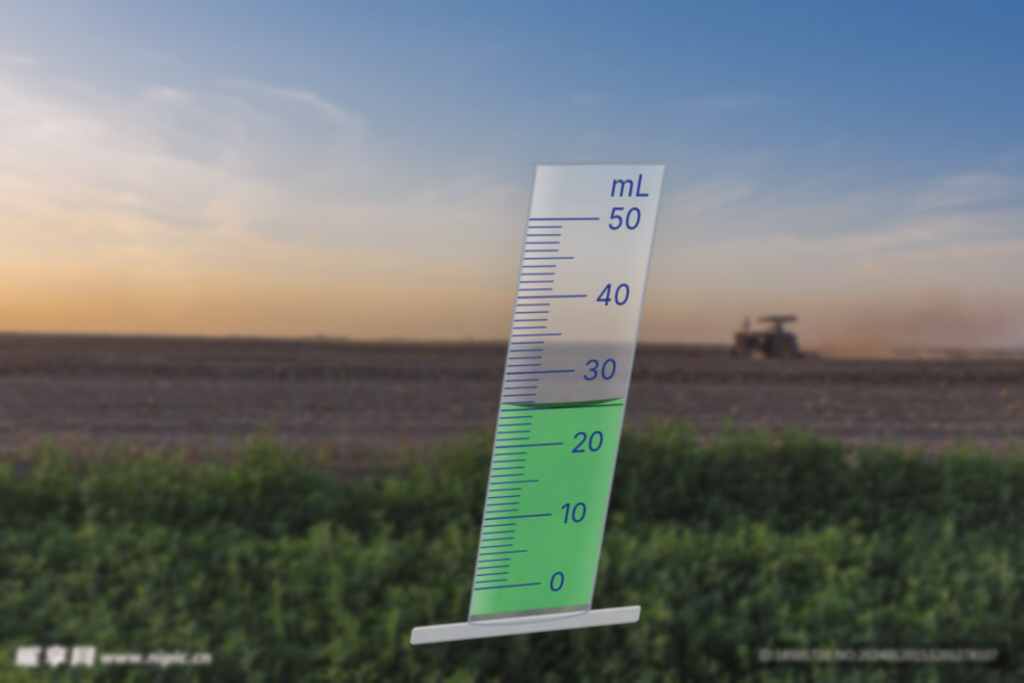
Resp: 25 mL
